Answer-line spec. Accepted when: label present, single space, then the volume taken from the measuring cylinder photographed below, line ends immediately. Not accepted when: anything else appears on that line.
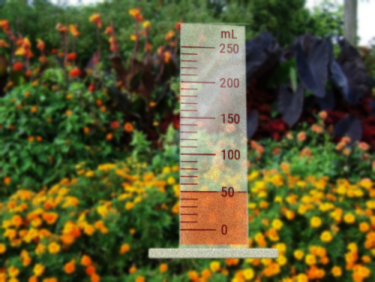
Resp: 50 mL
